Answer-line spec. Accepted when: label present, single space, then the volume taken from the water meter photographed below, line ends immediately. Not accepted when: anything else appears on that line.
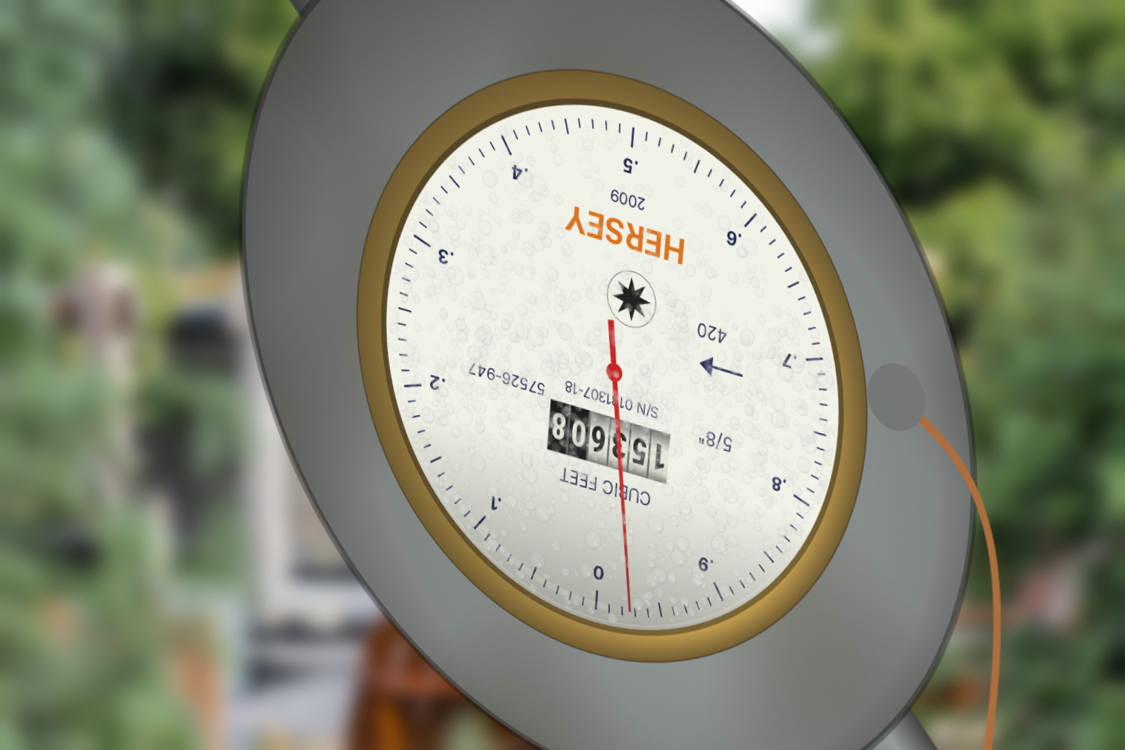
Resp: 153607.97 ft³
